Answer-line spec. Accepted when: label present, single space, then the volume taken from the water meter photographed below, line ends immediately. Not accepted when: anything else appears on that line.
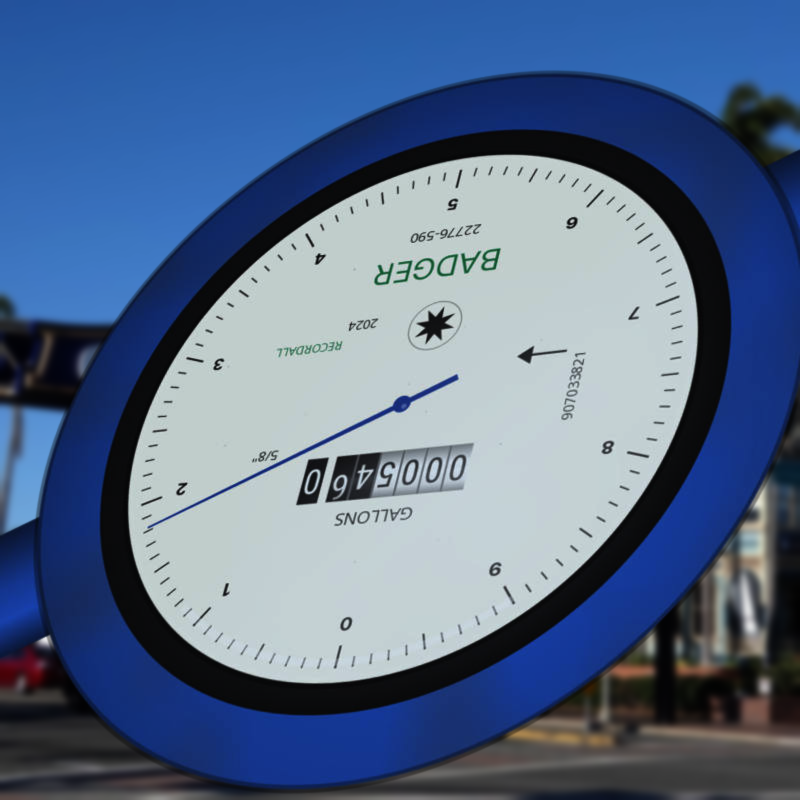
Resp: 5461.8 gal
